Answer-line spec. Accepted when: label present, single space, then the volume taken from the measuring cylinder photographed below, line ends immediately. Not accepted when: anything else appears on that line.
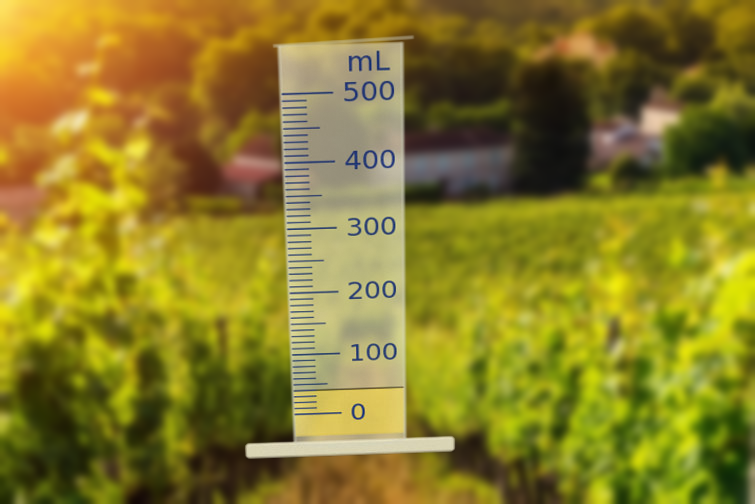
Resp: 40 mL
